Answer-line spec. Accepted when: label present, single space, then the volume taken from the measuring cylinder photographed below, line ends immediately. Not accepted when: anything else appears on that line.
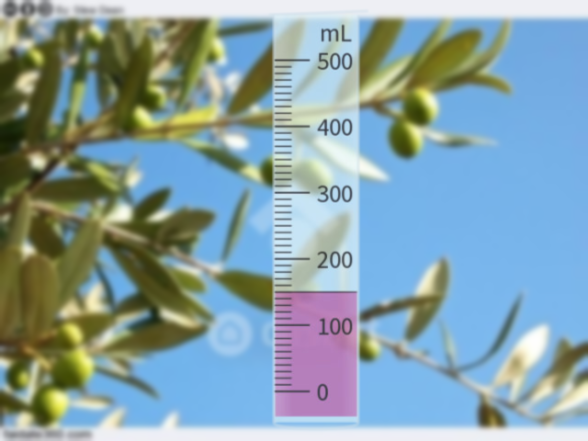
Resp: 150 mL
